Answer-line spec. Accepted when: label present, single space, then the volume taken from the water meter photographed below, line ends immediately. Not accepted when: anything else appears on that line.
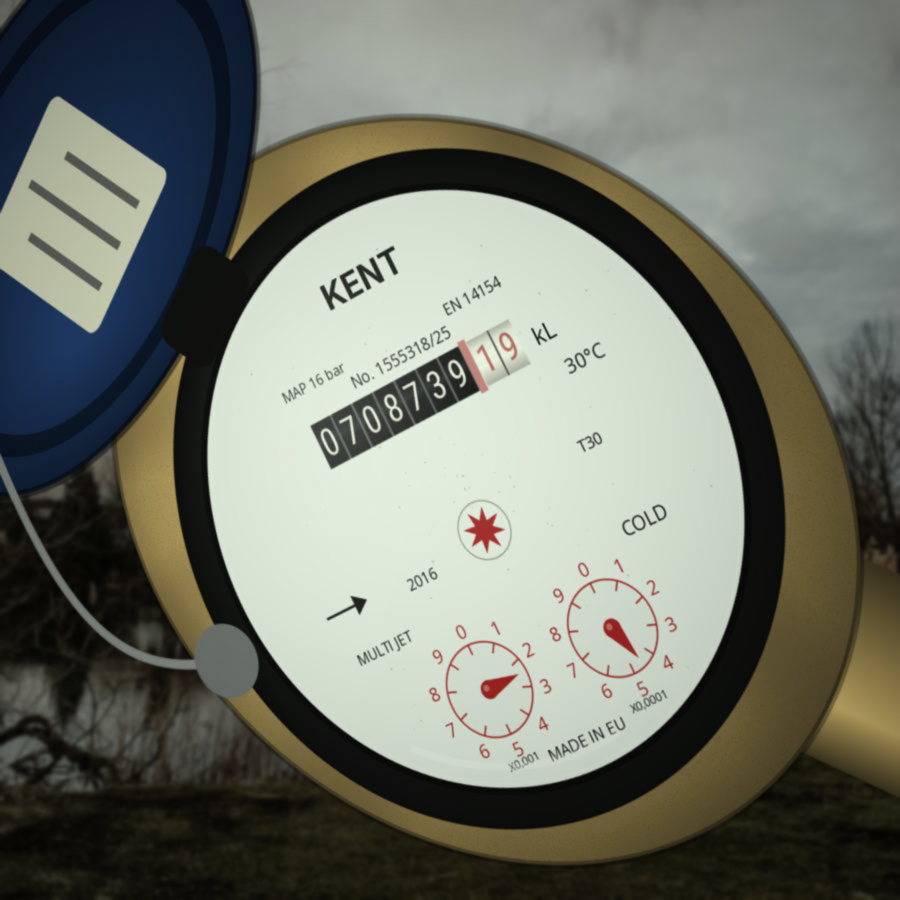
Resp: 708739.1924 kL
